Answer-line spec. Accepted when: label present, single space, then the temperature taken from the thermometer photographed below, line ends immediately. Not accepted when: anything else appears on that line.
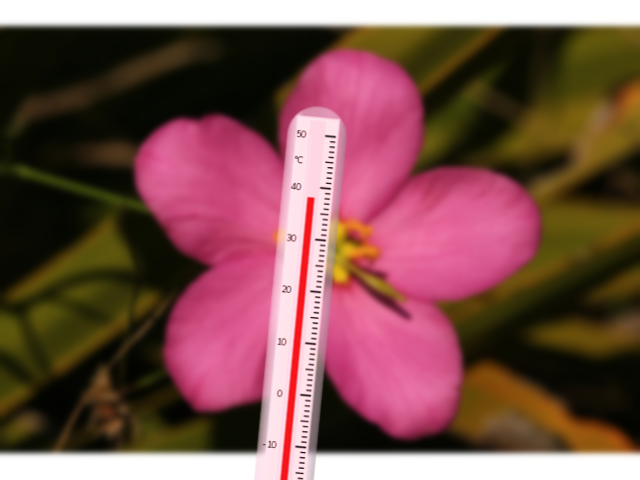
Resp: 38 °C
